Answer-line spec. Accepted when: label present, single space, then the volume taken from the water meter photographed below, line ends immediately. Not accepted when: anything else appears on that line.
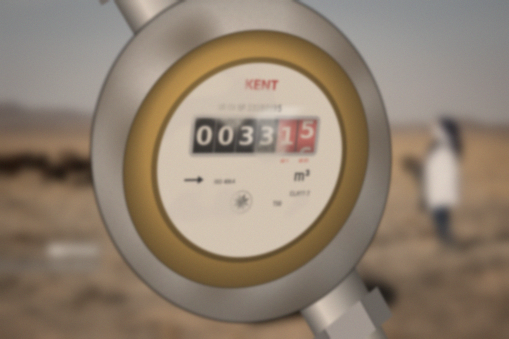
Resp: 33.15 m³
